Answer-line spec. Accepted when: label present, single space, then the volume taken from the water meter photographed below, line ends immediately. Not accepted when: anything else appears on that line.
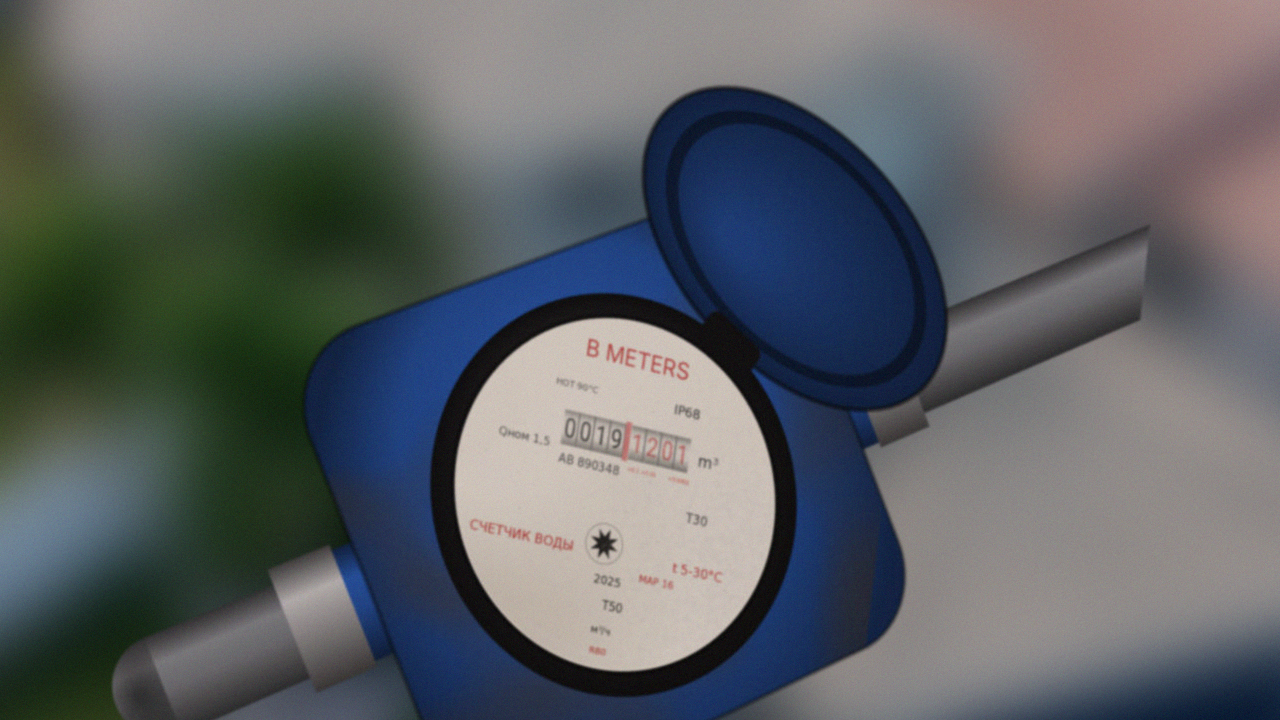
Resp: 19.1201 m³
